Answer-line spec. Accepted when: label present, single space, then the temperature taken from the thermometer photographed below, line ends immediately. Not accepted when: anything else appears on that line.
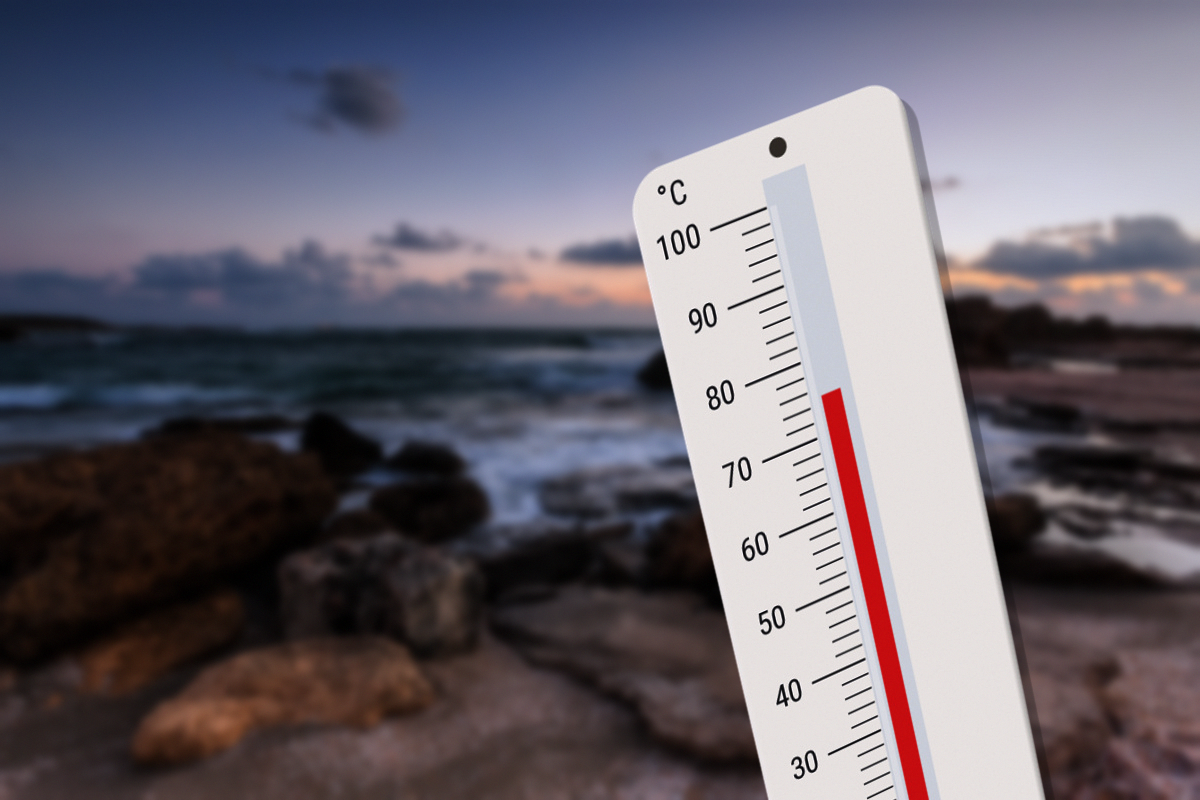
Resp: 75 °C
